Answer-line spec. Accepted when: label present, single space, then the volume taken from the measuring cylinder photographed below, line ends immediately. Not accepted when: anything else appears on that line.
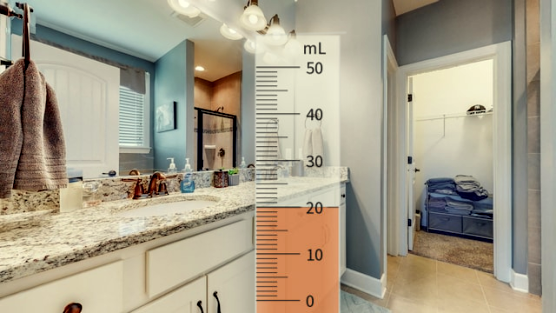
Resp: 20 mL
